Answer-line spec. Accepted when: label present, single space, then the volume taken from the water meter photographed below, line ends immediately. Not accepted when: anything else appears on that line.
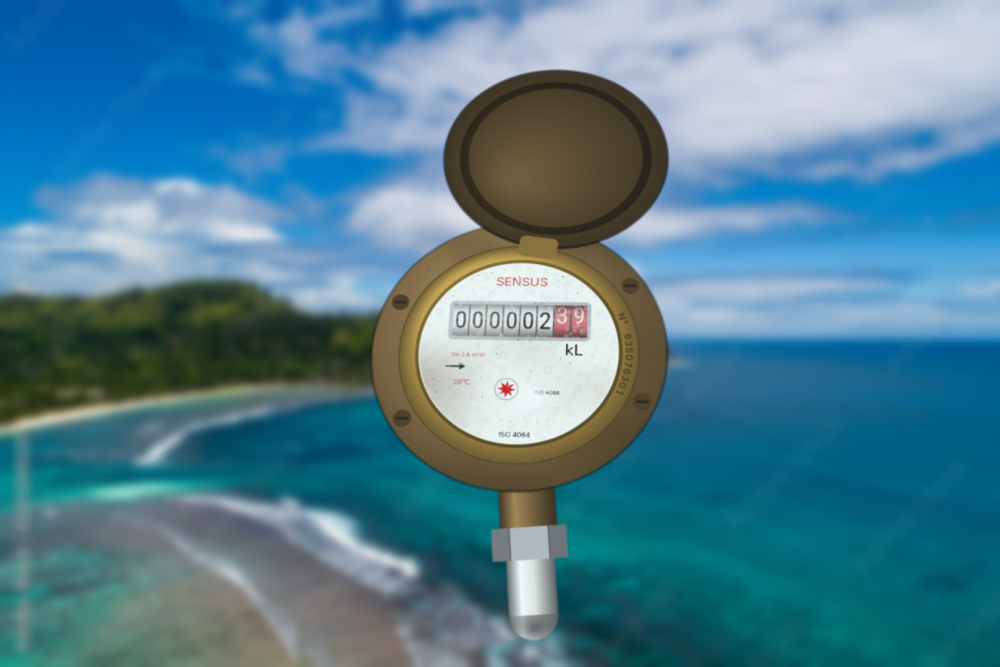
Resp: 2.39 kL
